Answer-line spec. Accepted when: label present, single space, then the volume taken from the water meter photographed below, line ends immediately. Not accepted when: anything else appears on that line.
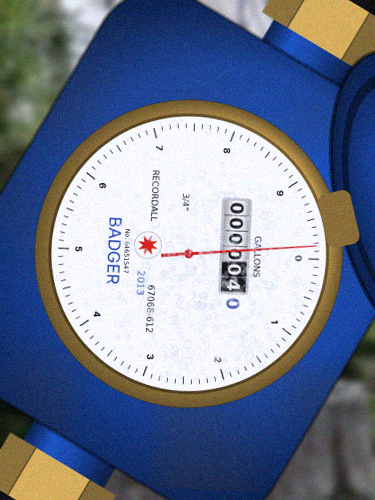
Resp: 39.8 gal
